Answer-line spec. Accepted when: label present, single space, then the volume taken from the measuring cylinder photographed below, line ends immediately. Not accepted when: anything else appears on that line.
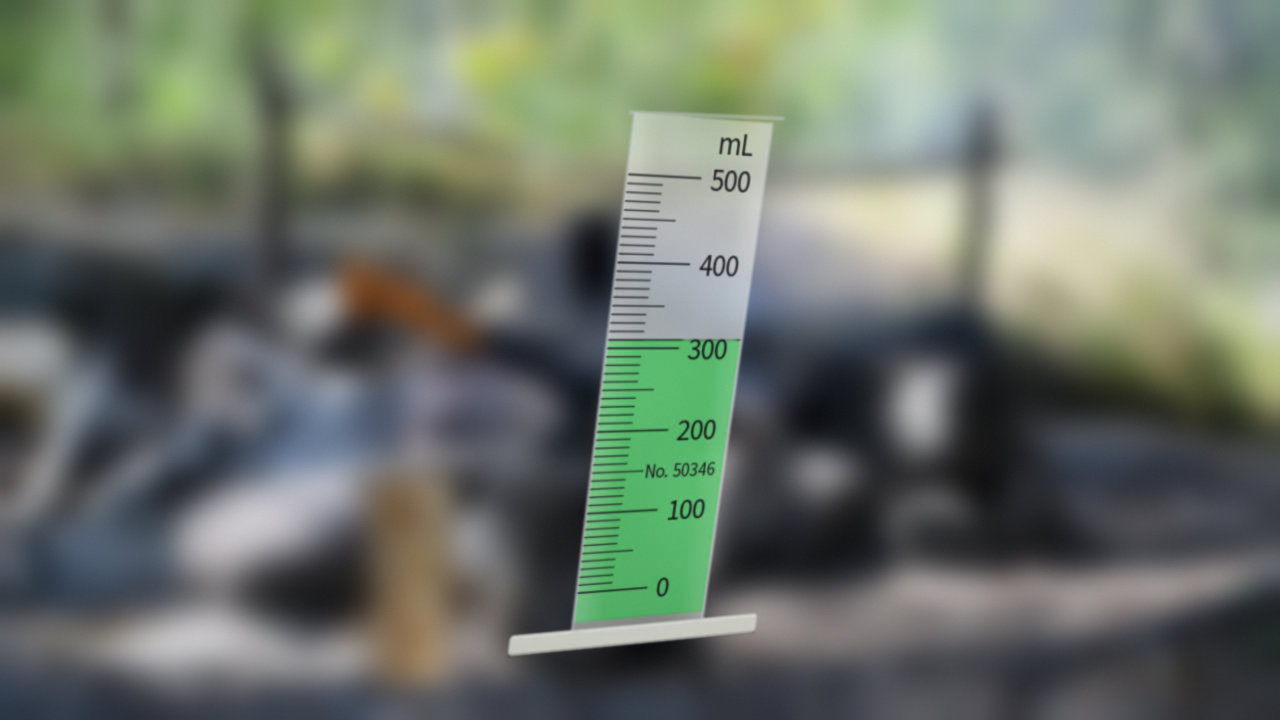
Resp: 310 mL
